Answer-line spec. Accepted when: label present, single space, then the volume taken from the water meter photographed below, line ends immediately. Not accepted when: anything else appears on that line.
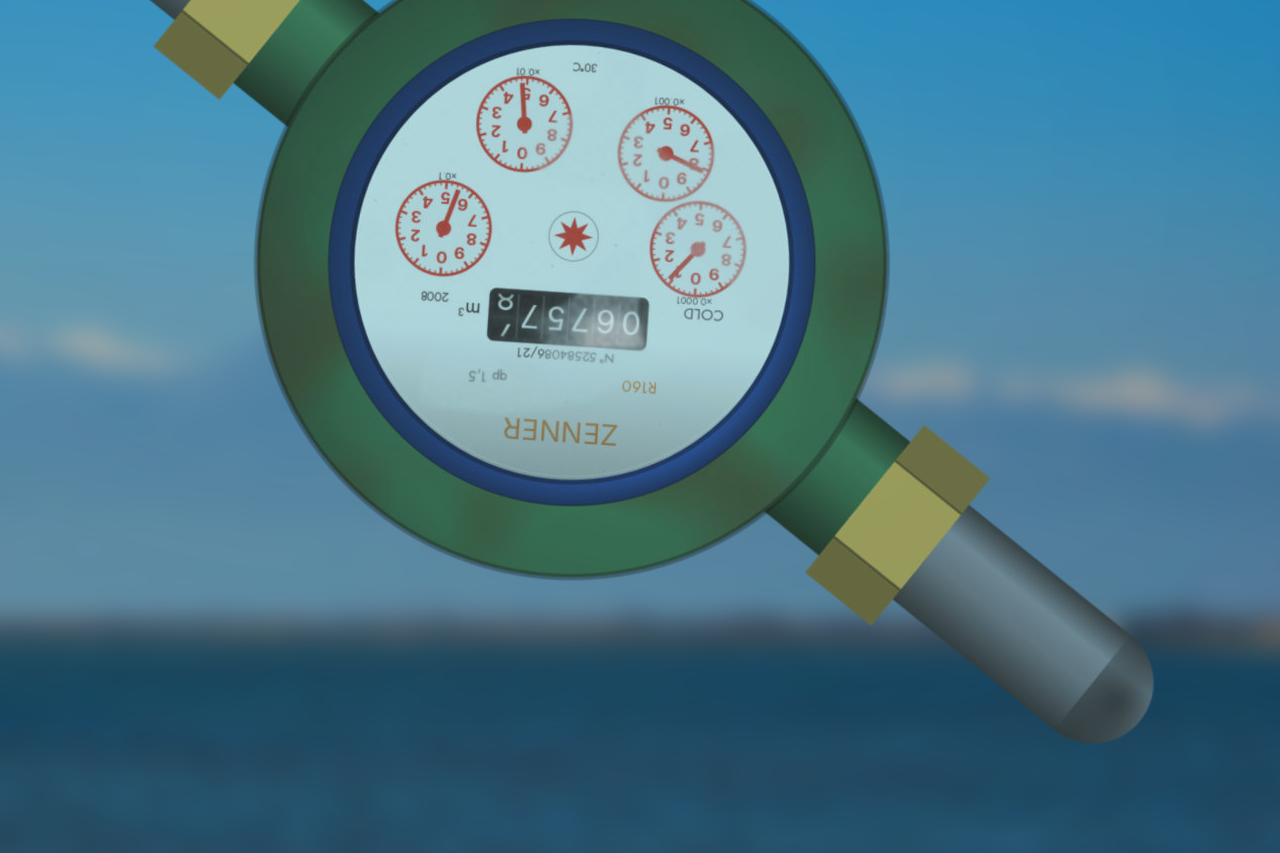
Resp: 67577.5481 m³
